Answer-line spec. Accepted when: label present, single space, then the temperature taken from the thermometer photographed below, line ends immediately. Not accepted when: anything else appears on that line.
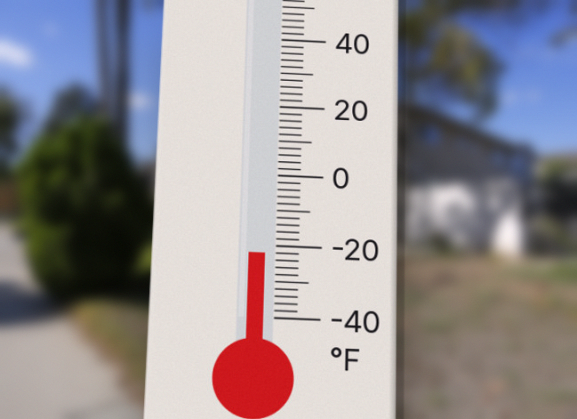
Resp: -22 °F
